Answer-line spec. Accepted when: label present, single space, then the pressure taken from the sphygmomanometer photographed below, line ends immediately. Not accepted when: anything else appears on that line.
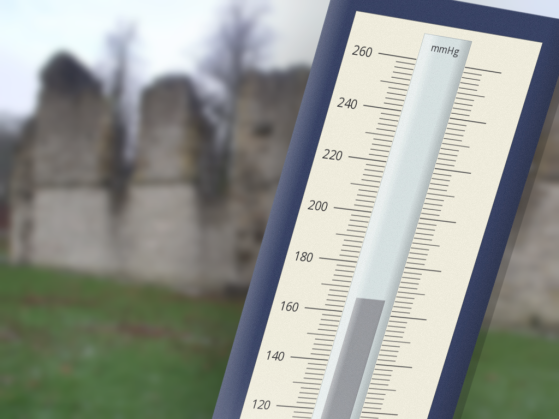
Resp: 166 mmHg
